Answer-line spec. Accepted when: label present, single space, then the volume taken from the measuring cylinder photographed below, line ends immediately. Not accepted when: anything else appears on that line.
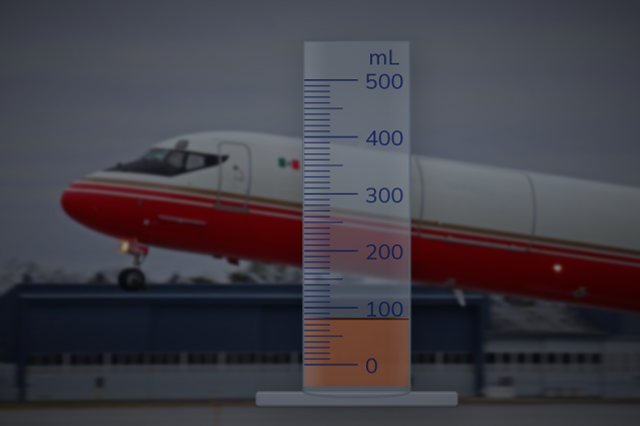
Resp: 80 mL
